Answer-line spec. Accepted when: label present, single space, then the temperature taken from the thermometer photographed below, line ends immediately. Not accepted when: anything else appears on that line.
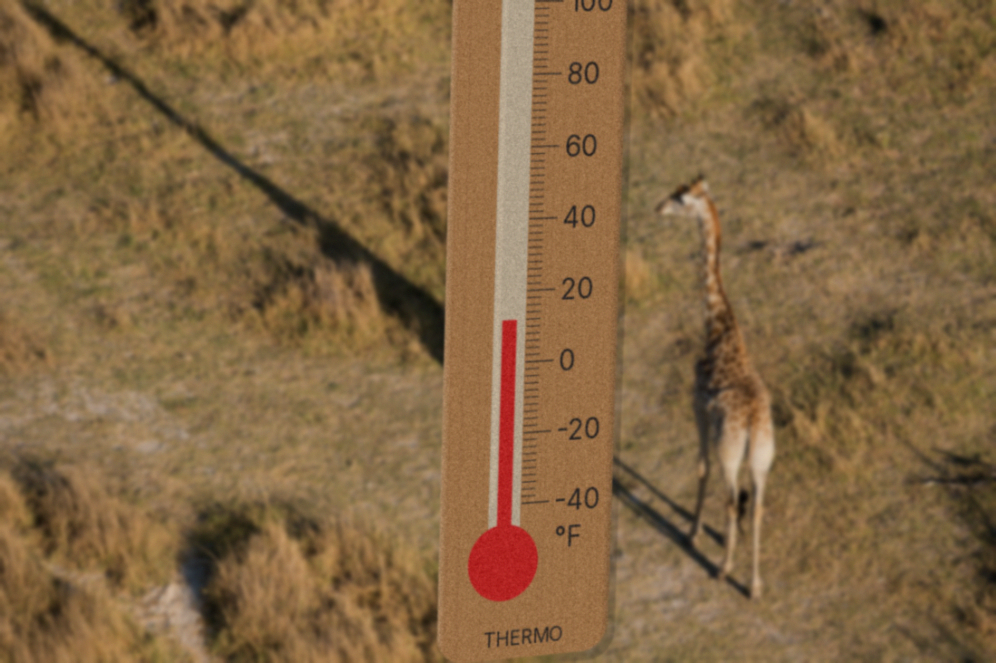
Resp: 12 °F
